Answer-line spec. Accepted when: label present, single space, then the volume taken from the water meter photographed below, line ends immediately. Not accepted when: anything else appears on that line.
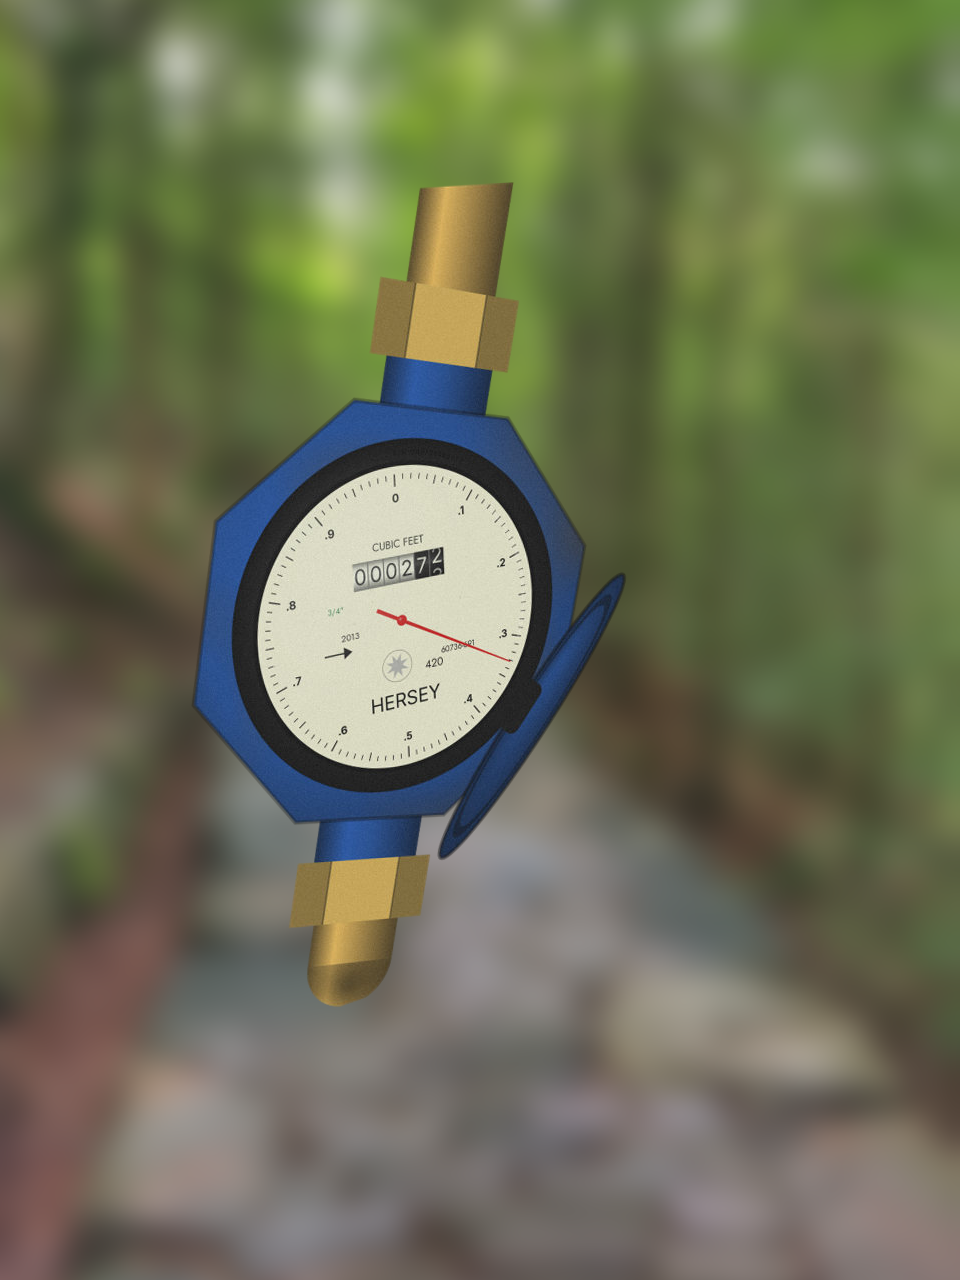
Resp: 272.33 ft³
